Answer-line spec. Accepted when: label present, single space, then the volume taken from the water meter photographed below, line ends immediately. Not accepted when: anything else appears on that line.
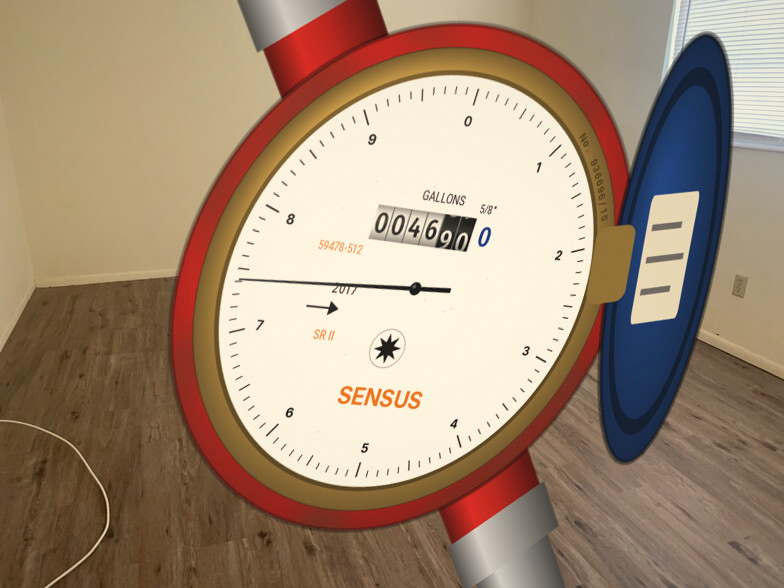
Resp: 46897.4 gal
